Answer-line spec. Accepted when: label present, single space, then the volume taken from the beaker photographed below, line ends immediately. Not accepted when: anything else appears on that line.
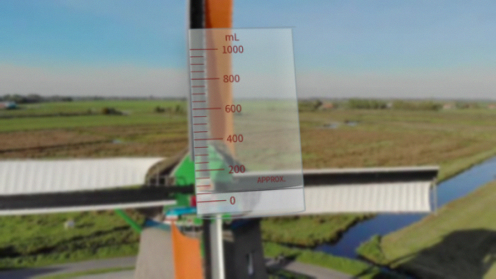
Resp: 50 mL
